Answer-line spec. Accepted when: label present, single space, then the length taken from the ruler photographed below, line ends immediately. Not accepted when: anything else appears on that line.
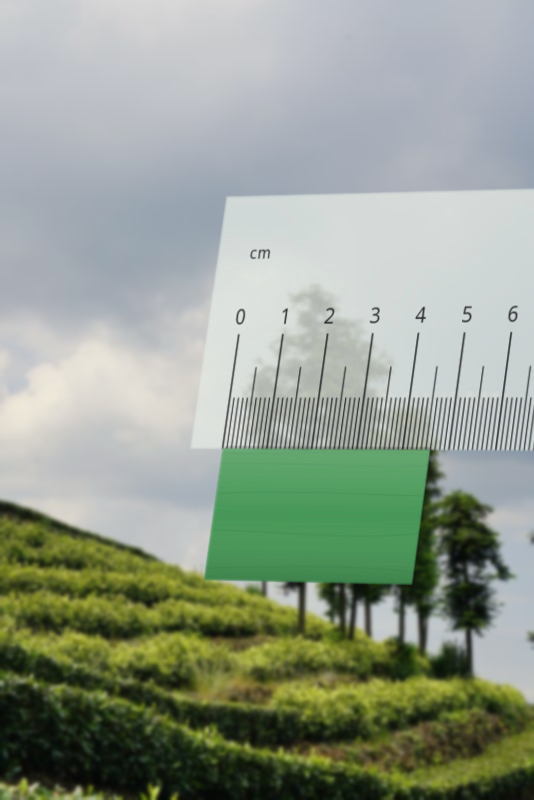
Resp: 4.6 cm
